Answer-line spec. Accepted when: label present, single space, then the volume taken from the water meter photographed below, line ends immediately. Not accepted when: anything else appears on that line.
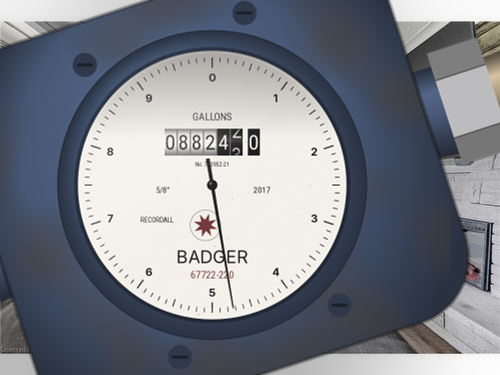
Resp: 882424.7 gal
